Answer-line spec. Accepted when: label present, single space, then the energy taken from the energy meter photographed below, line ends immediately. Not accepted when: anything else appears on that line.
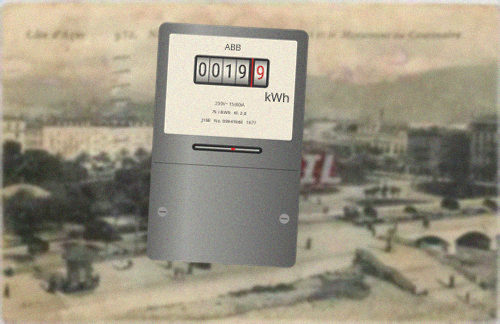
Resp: 19.9 kWh
